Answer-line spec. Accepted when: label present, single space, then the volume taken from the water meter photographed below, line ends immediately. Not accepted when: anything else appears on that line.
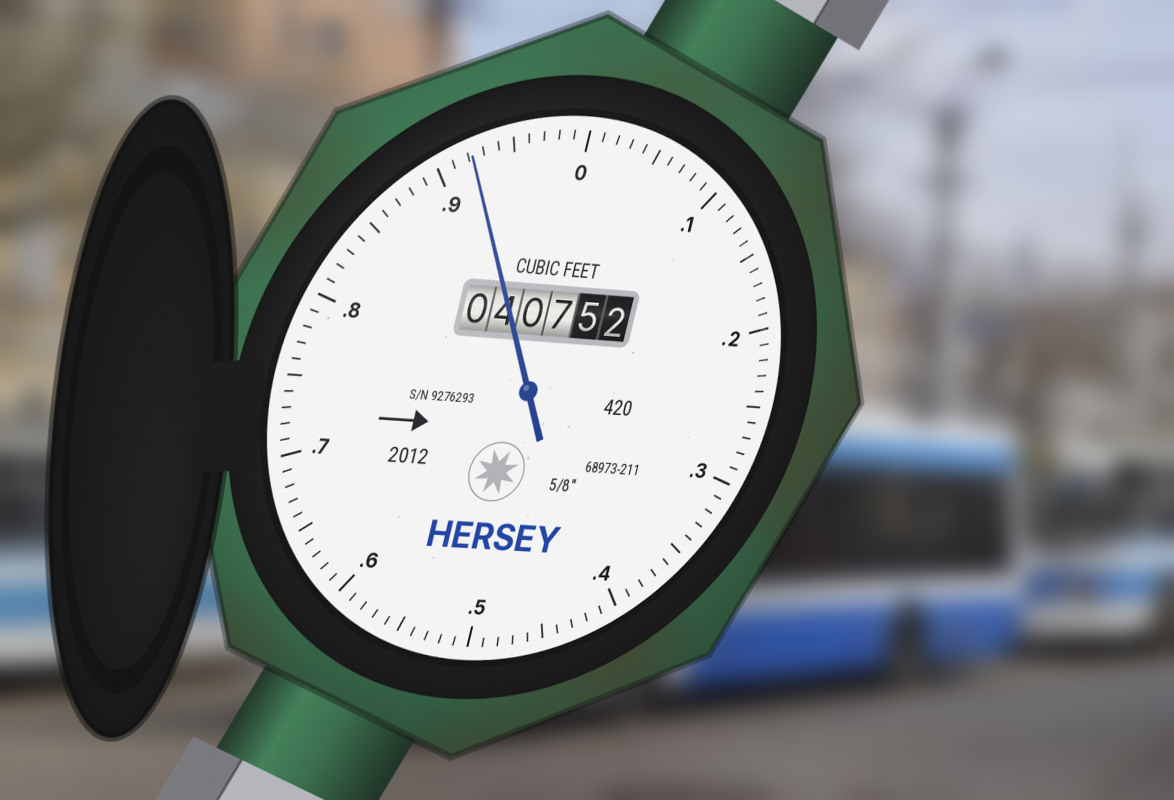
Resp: 40751.92 ft³
